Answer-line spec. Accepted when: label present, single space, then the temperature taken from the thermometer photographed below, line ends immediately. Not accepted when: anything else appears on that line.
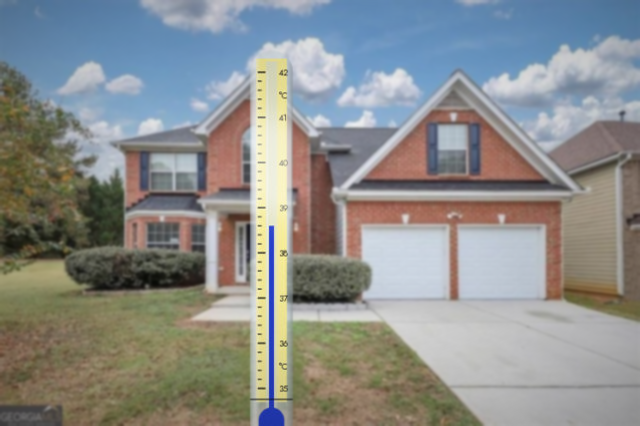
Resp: 38.6 °C
